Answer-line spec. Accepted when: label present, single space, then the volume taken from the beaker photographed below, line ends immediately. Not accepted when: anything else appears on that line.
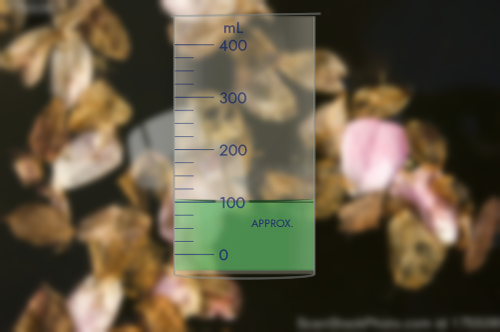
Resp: 100 mL
